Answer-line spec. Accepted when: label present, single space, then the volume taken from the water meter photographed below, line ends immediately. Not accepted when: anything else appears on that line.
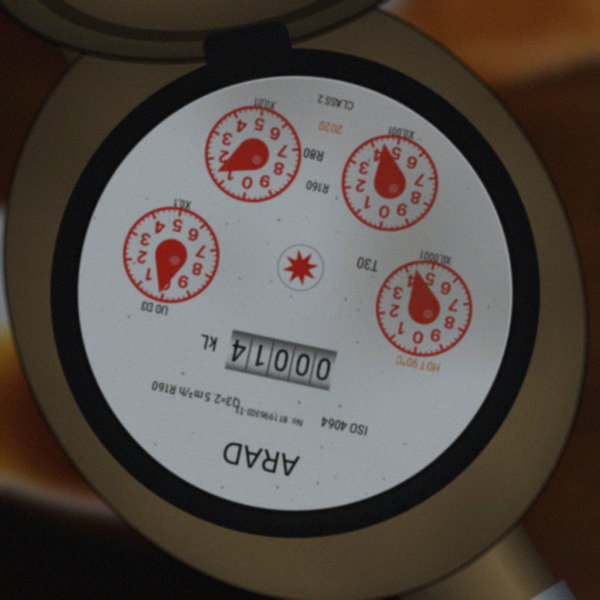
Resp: 14.0144 kL
